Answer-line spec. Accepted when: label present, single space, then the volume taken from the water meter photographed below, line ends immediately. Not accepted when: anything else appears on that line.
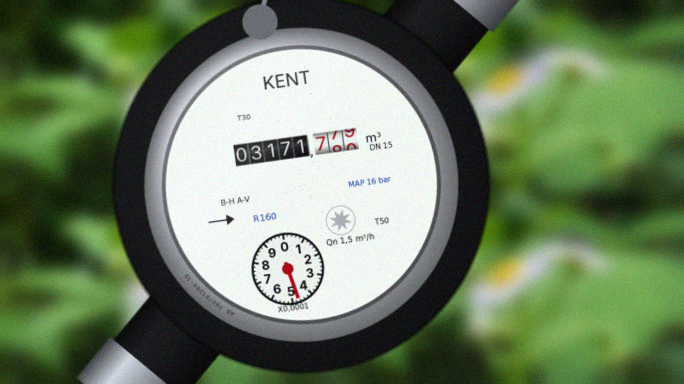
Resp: 3171.7794 m³
